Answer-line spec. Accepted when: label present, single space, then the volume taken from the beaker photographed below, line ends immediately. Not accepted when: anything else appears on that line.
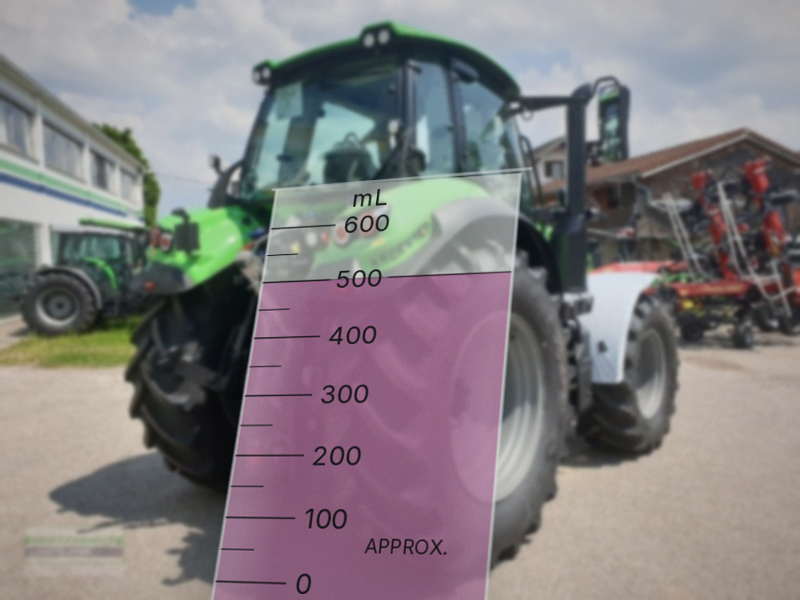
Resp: 500 mL
